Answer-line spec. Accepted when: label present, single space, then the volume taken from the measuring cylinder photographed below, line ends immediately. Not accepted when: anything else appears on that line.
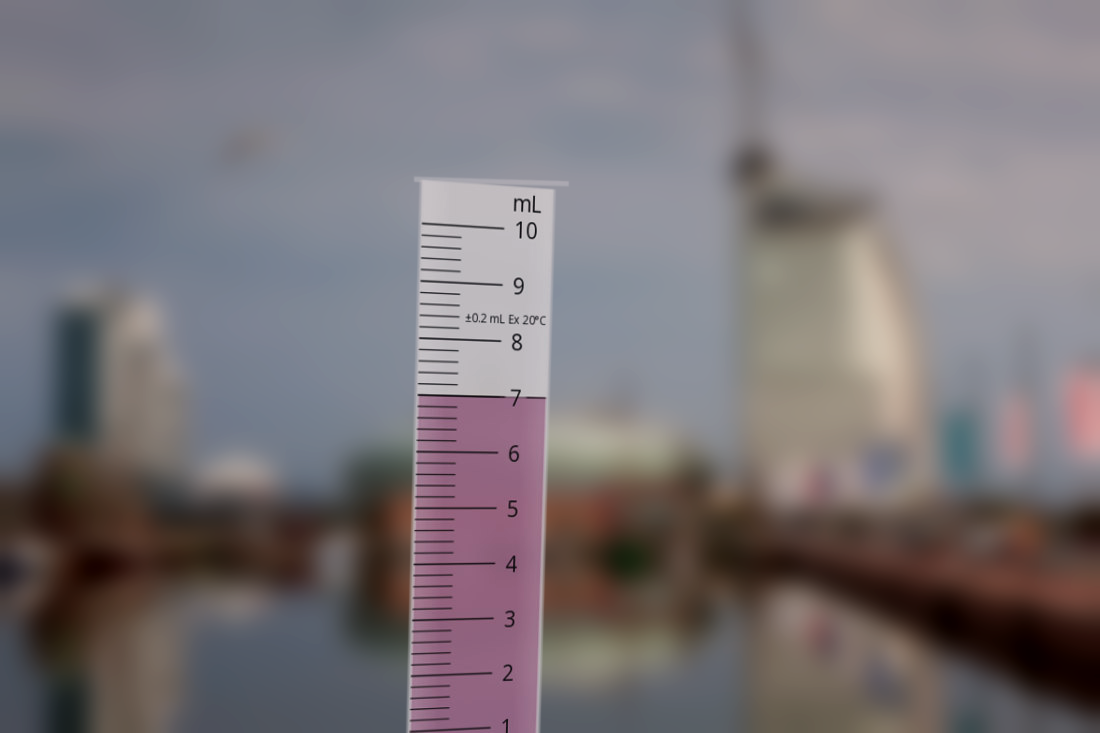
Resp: 7 mL
